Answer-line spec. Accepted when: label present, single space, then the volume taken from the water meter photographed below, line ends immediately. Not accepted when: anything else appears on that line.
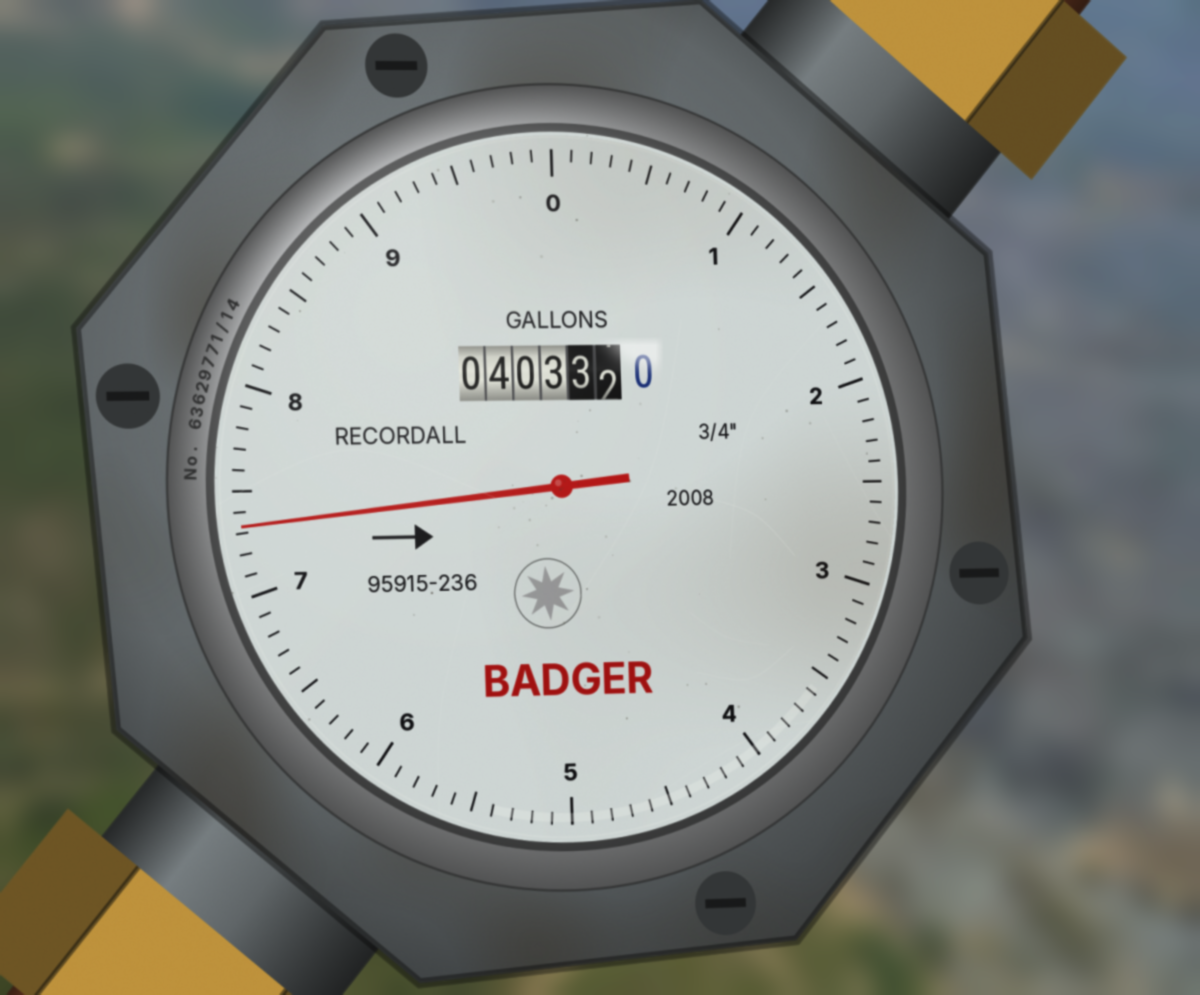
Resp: 403317.3 gal
